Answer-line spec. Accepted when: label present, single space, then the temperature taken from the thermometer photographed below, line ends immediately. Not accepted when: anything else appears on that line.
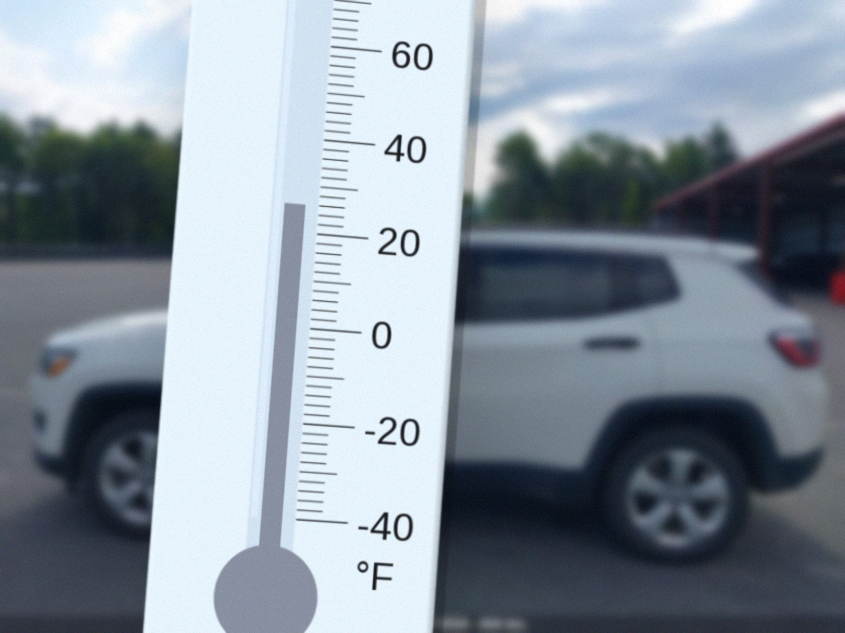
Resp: 26 °F
